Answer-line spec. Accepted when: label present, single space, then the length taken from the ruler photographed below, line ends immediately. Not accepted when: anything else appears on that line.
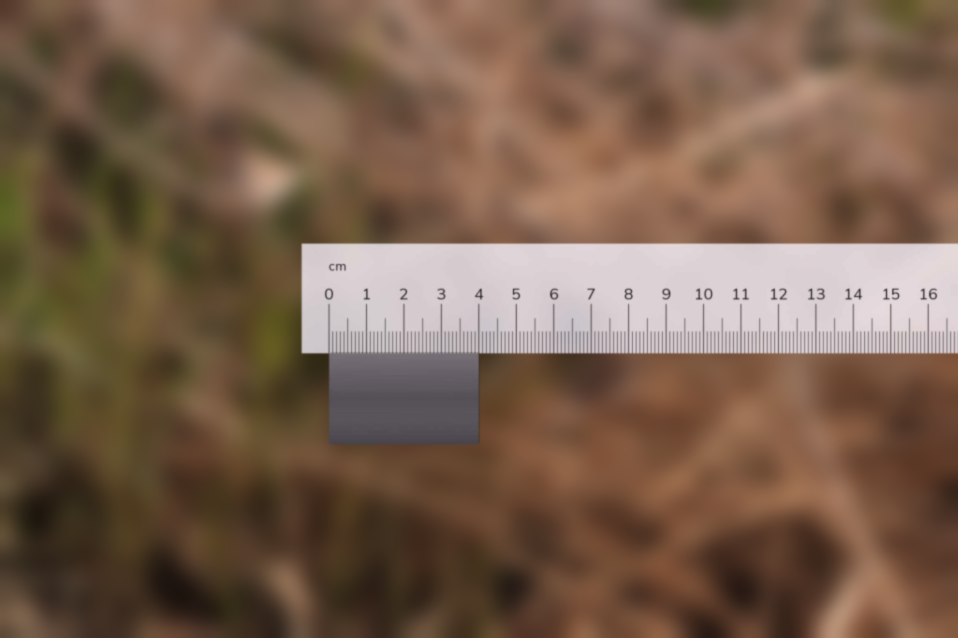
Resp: 4 cm
